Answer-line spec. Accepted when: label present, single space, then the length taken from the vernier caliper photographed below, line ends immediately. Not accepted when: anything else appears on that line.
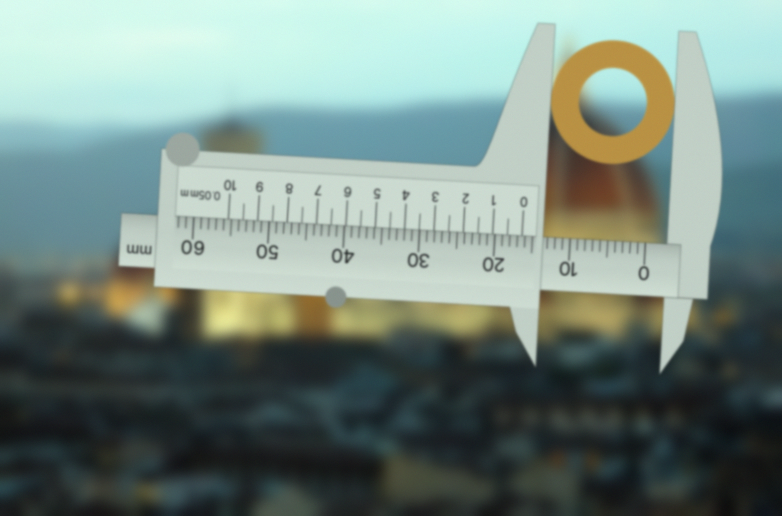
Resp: 16.4 mm
